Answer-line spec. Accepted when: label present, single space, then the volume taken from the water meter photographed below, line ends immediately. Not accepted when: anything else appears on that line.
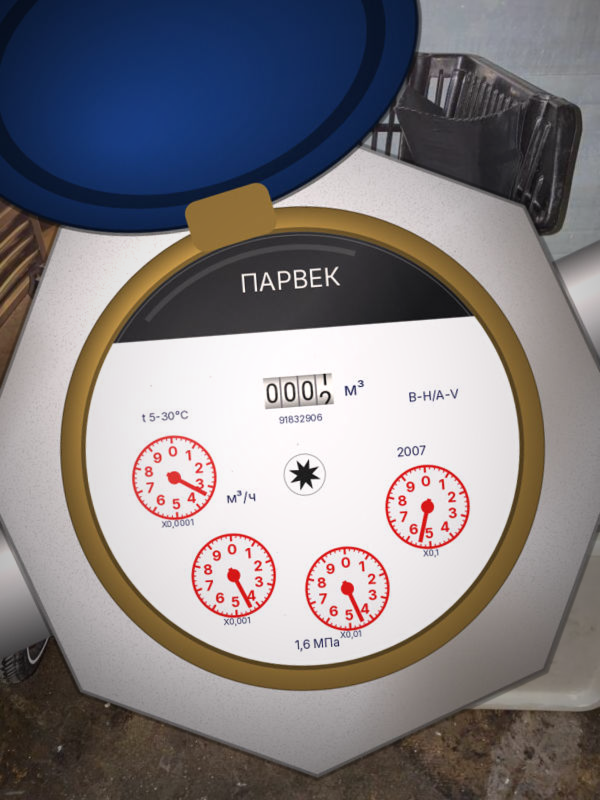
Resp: 1.5443 m³
